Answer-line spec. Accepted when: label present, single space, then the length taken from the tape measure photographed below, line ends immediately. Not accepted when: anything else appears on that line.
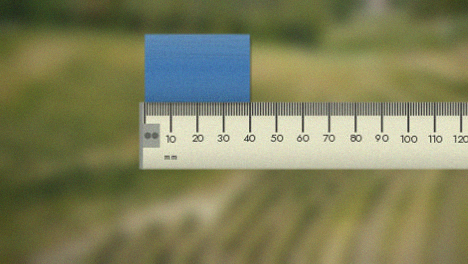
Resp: 40 mm
